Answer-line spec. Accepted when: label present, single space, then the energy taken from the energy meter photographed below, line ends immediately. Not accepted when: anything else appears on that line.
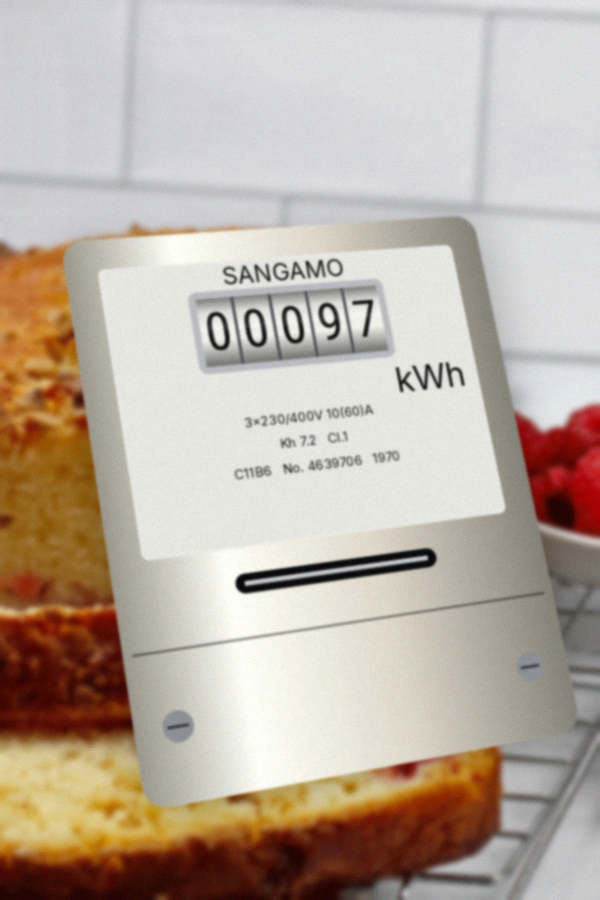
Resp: 97 kWh
